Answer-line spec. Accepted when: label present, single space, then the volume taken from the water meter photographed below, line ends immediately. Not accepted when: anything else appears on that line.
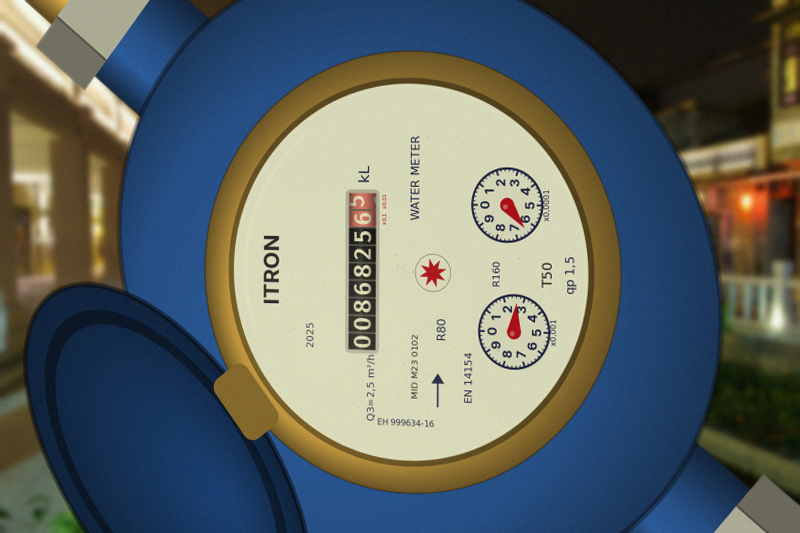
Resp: 86825.6526 kL
